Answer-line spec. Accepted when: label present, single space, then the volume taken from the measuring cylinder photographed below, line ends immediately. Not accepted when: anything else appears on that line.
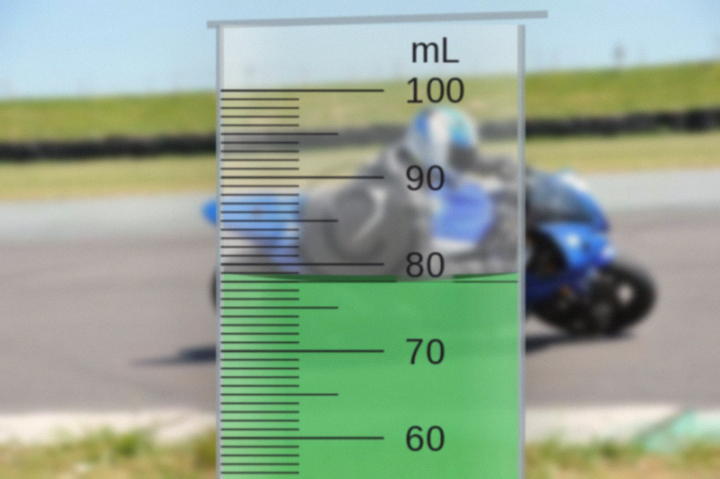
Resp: 78 mL
